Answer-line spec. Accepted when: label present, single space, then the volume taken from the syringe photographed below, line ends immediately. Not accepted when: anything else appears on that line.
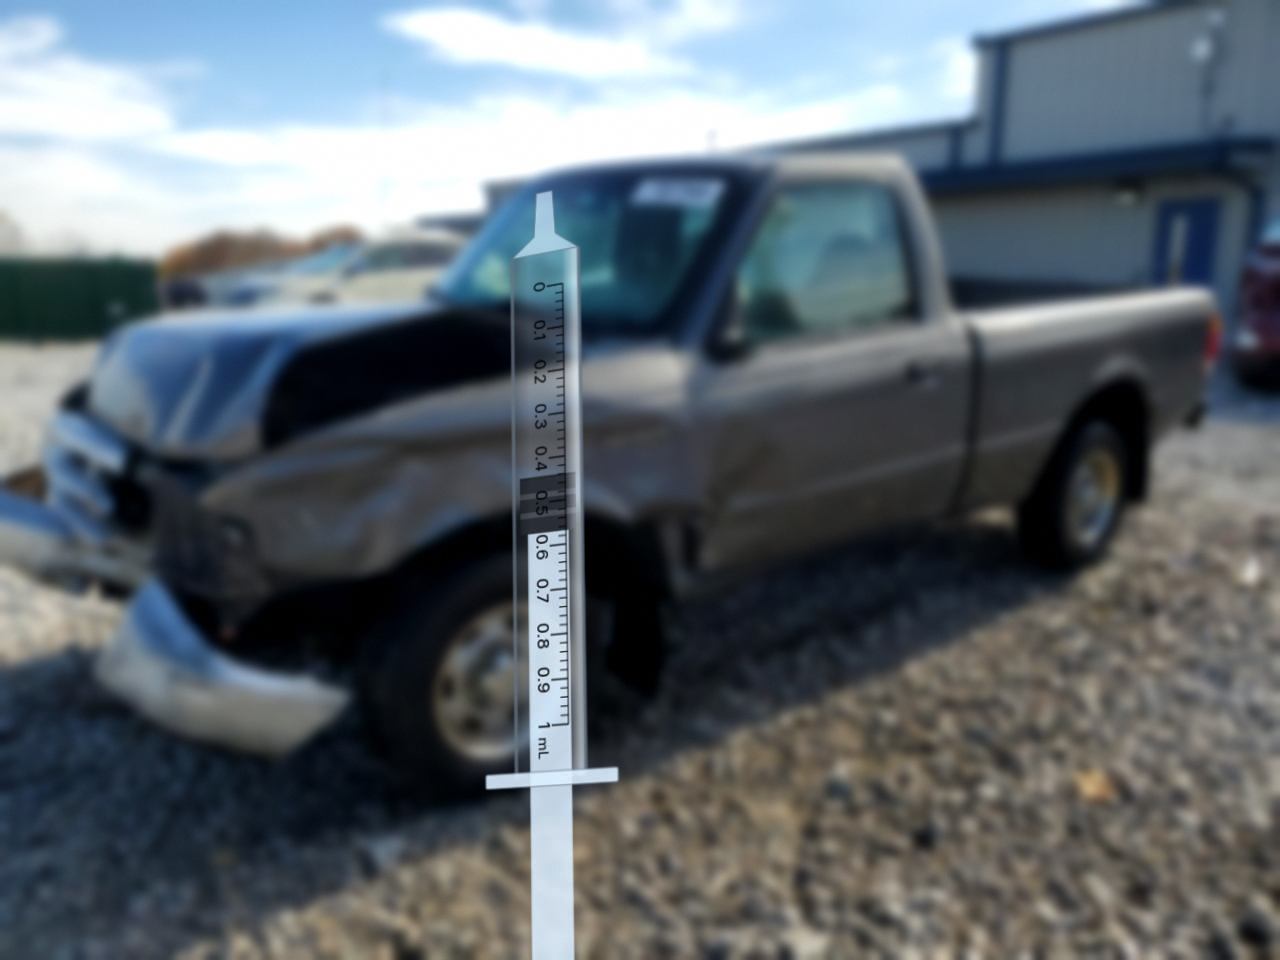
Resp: 0.44 mL
